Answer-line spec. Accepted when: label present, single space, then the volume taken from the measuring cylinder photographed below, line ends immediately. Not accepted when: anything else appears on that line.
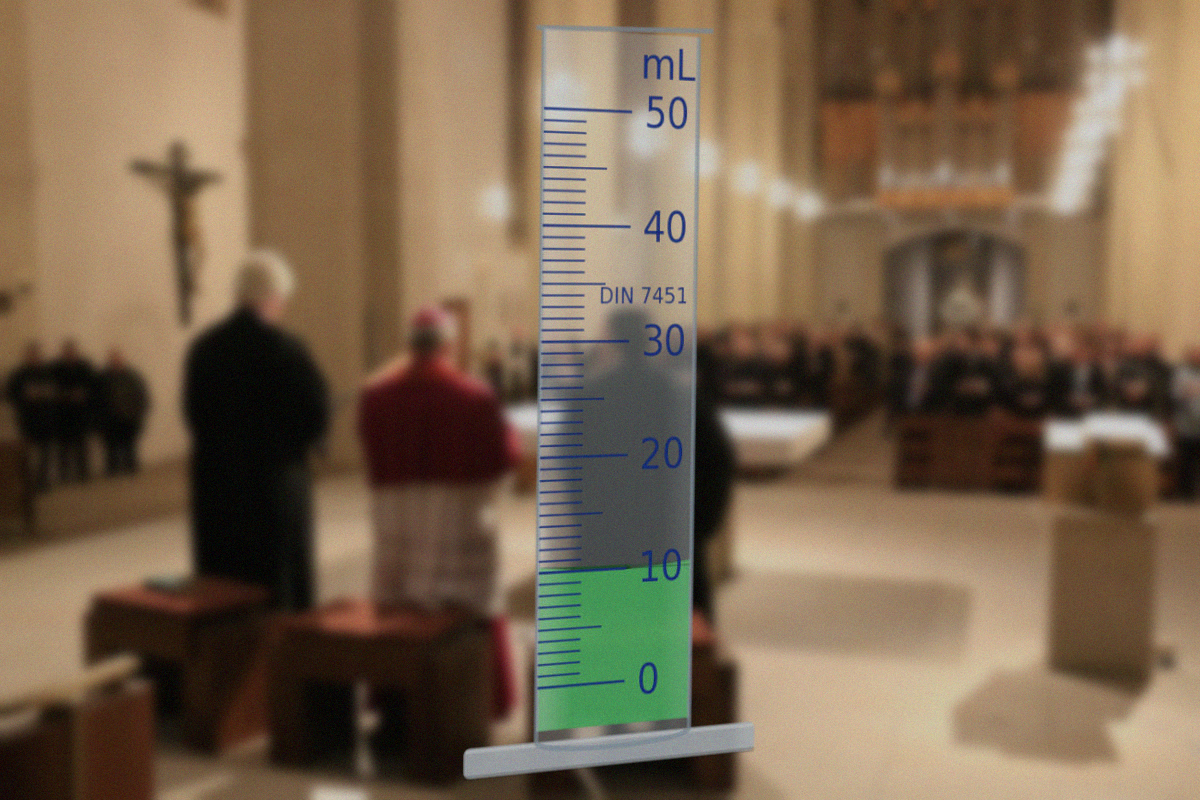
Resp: 10 mL
